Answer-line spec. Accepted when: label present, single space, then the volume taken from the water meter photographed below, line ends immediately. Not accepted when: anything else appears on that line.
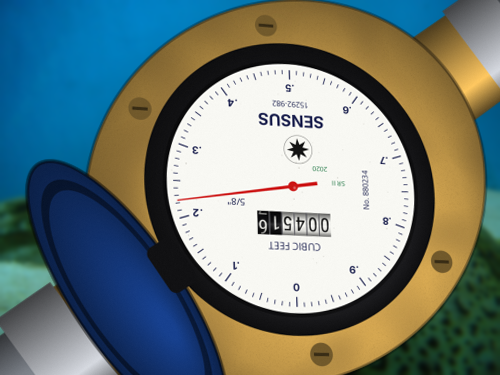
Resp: 4516.22 ft³
